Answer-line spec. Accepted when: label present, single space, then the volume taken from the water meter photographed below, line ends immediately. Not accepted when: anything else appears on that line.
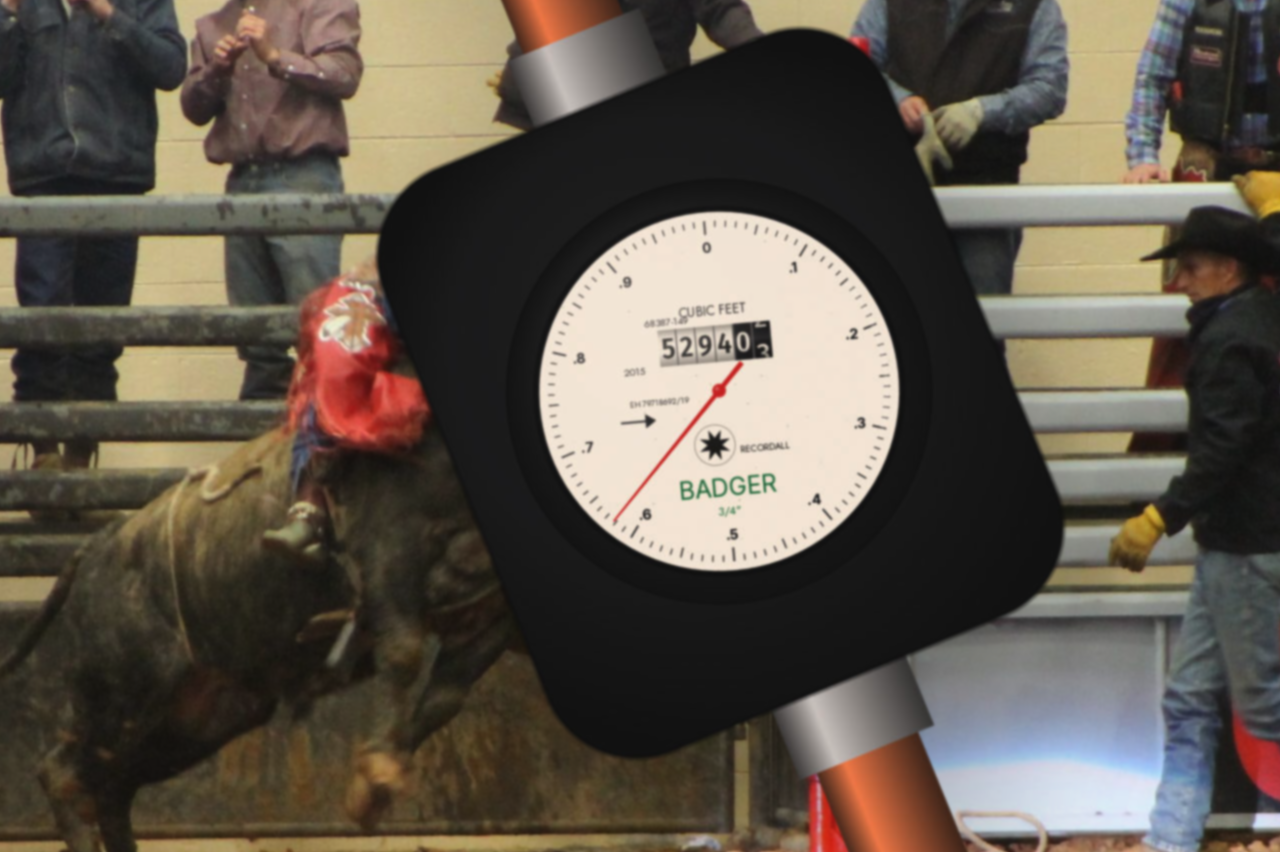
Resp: 529402.62 ft³
